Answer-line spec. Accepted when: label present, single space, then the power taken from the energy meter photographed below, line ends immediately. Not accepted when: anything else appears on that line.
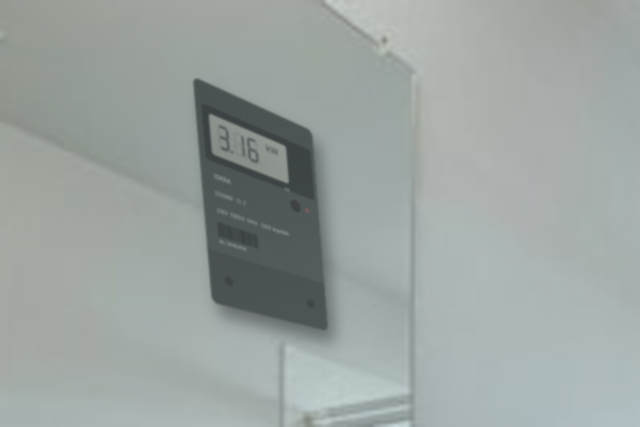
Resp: 3.16 kW
